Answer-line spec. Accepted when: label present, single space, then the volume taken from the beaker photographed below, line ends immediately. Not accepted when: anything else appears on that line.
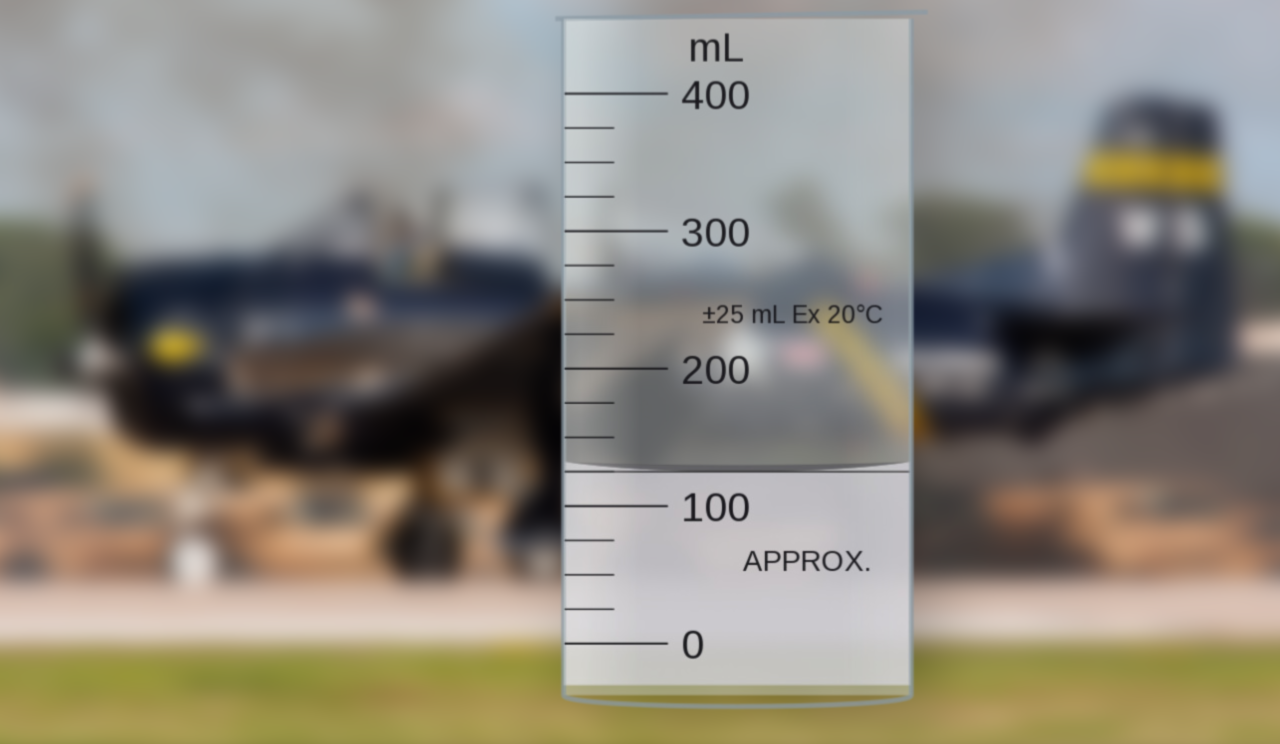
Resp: 125 mL
